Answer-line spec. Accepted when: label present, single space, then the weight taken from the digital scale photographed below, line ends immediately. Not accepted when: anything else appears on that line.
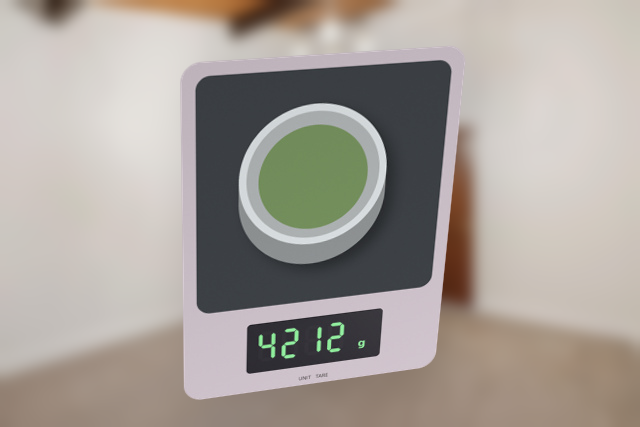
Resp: 4212 g
